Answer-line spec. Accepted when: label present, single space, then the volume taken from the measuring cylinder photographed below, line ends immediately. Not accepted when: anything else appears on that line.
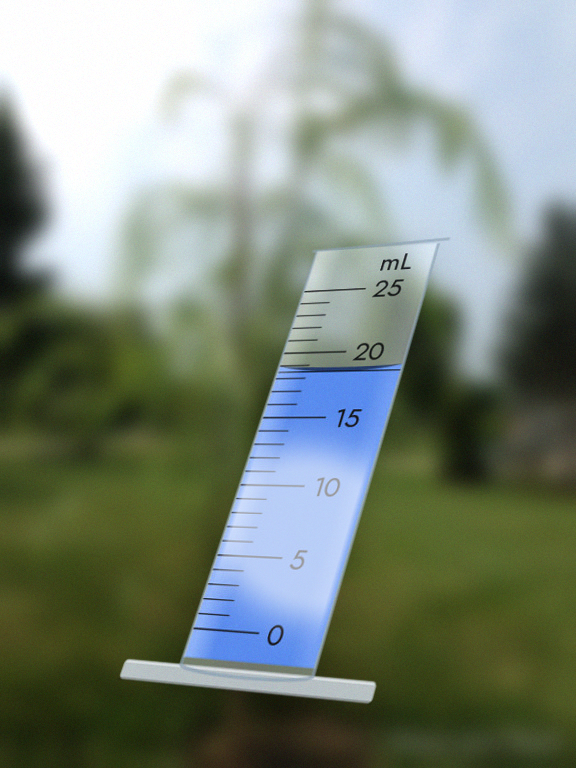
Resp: 18.5 mL
